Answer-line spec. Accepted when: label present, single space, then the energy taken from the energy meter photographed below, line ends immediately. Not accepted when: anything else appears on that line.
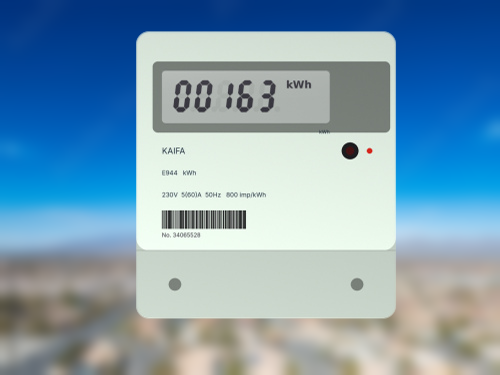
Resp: 163 kWh
